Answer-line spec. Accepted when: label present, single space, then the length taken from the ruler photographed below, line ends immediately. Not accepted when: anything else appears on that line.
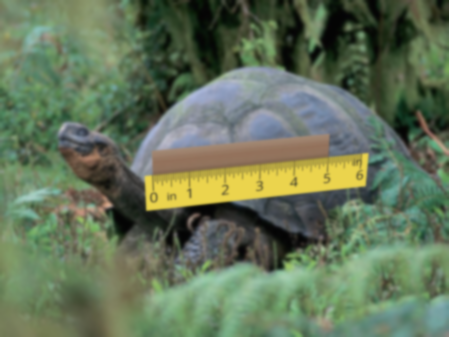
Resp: 5 in
